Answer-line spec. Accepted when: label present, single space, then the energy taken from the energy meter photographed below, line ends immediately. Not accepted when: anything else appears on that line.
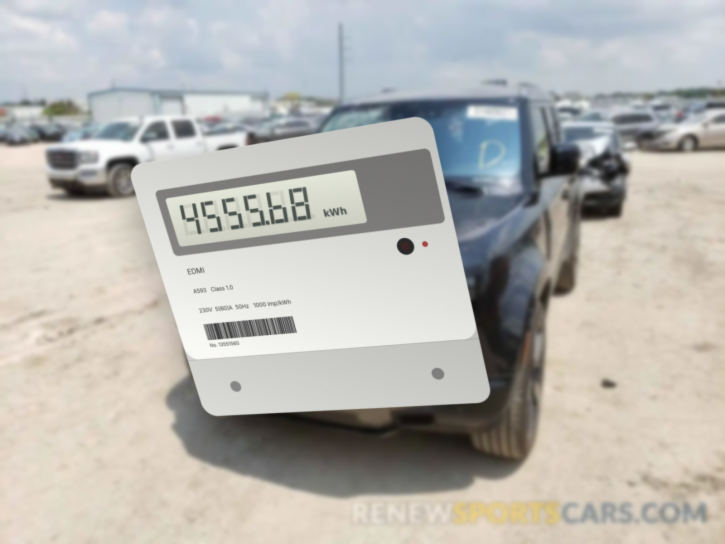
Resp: 4555.68 kWh
